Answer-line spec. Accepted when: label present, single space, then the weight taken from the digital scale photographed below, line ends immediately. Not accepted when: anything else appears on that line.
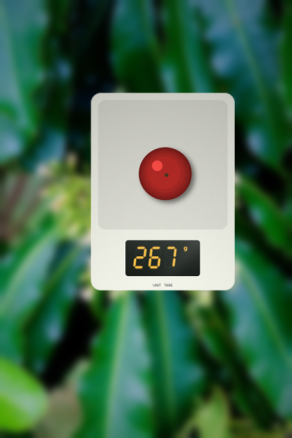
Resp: 267 g
